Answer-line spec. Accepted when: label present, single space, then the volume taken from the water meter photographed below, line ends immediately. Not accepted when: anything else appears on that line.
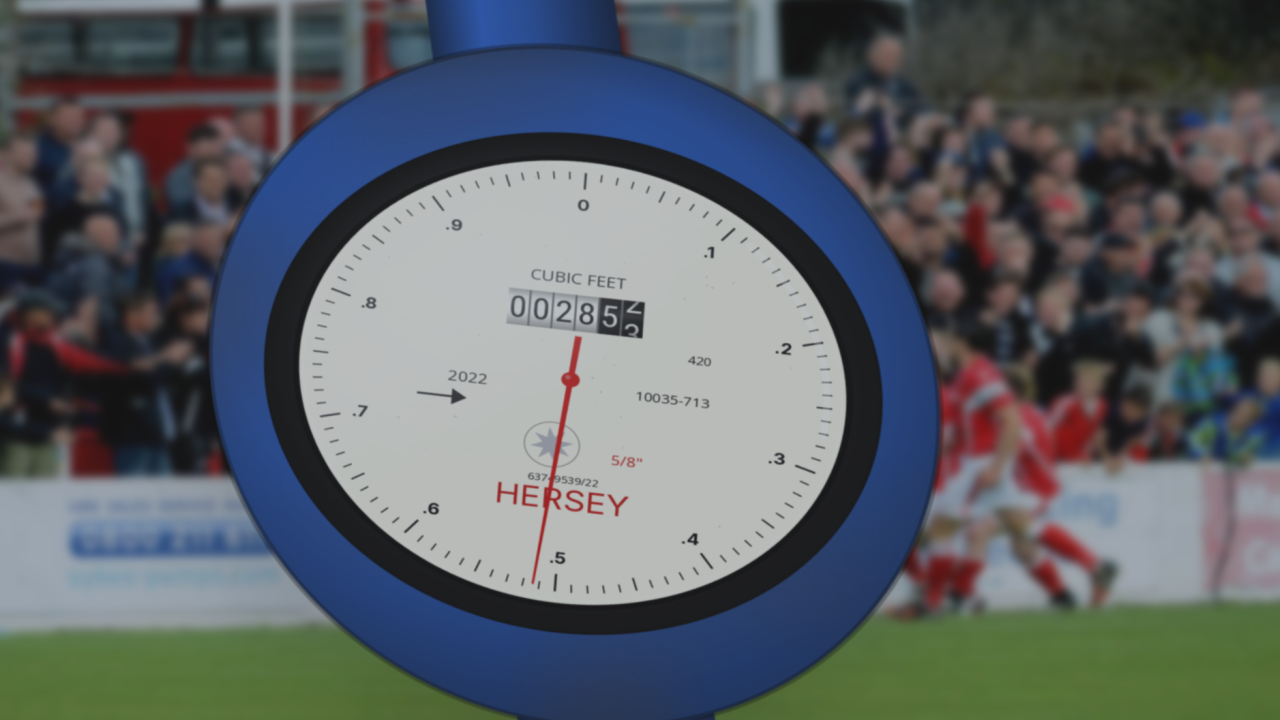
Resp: 2852.51 ft³
